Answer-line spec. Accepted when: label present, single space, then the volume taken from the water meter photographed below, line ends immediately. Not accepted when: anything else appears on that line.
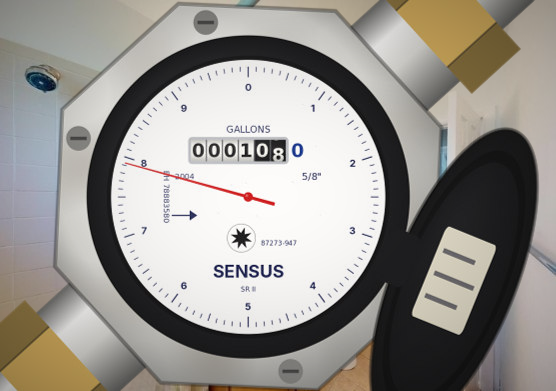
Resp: 1077.9 gal
